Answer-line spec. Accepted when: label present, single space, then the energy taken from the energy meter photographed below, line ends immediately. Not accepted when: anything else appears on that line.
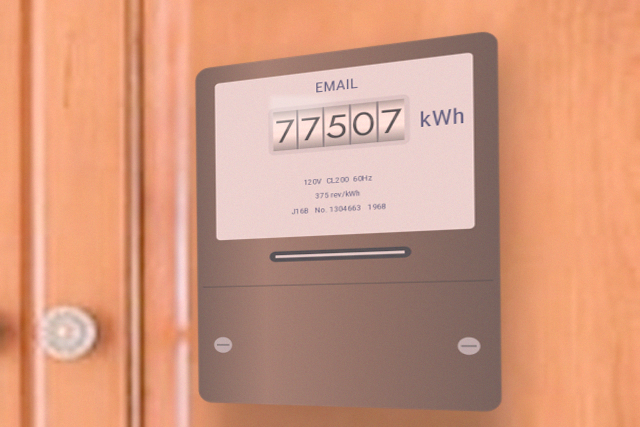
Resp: 77507 kWh
